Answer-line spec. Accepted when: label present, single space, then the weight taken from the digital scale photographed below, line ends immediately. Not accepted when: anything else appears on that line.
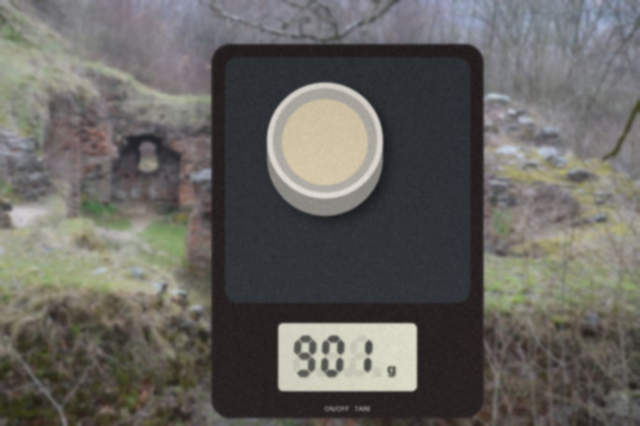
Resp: 901 g
